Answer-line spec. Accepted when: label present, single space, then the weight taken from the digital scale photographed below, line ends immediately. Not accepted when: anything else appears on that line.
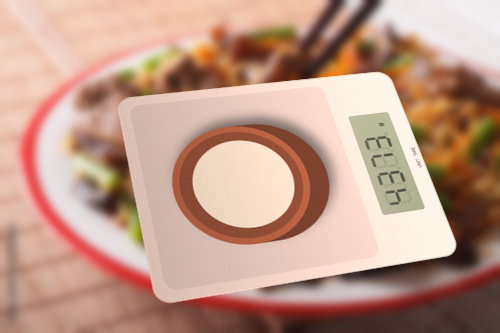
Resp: 4373 g
